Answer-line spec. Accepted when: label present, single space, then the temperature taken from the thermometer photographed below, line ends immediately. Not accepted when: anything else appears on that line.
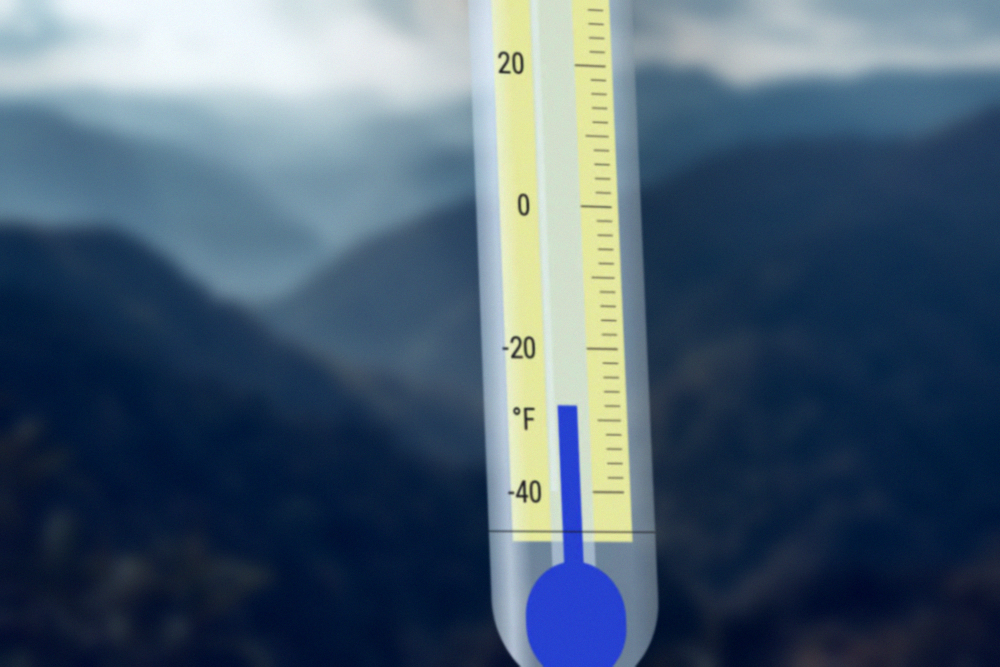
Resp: -28 °F
